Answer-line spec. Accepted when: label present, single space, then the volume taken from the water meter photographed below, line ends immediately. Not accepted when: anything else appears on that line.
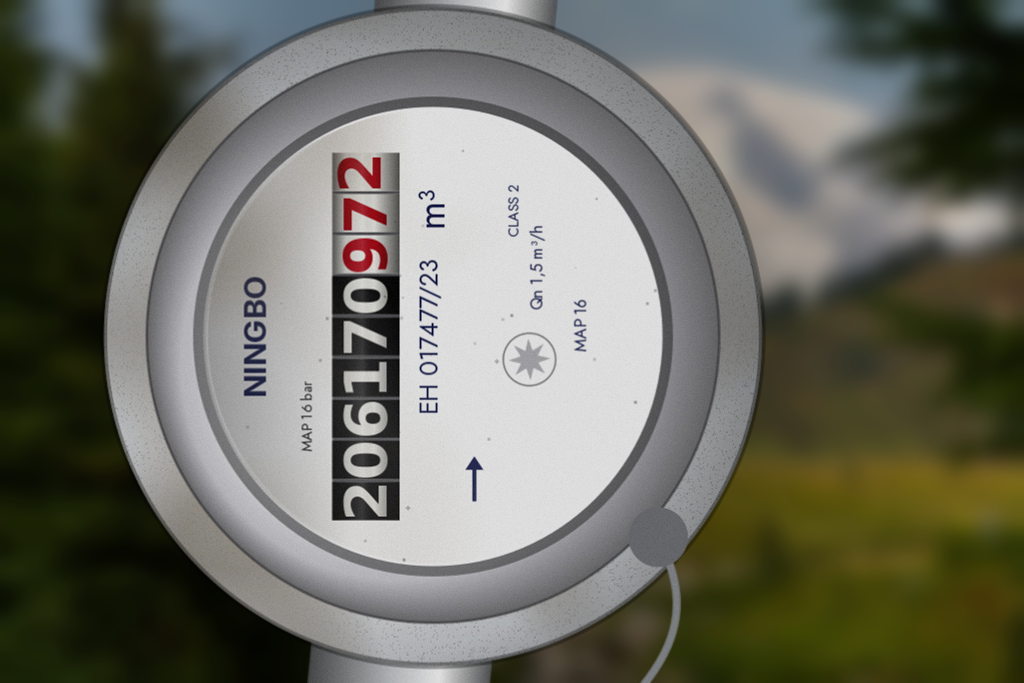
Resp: 206170.972 m³
